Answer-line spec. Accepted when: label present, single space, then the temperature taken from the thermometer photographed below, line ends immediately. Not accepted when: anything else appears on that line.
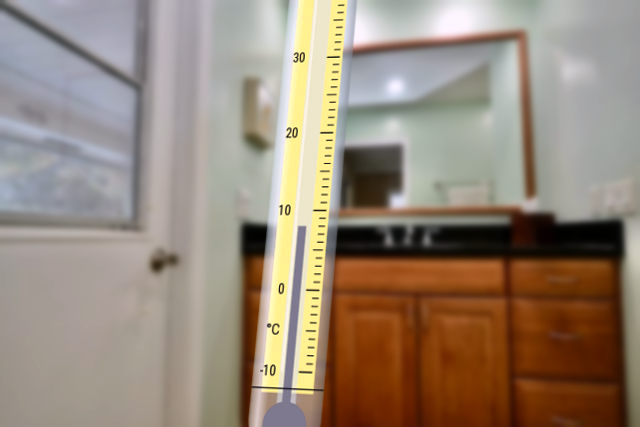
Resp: 8 °C
